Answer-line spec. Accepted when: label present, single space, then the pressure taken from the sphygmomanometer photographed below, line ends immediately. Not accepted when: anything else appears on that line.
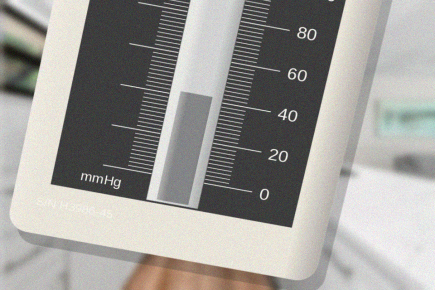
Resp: 42 mmHg
